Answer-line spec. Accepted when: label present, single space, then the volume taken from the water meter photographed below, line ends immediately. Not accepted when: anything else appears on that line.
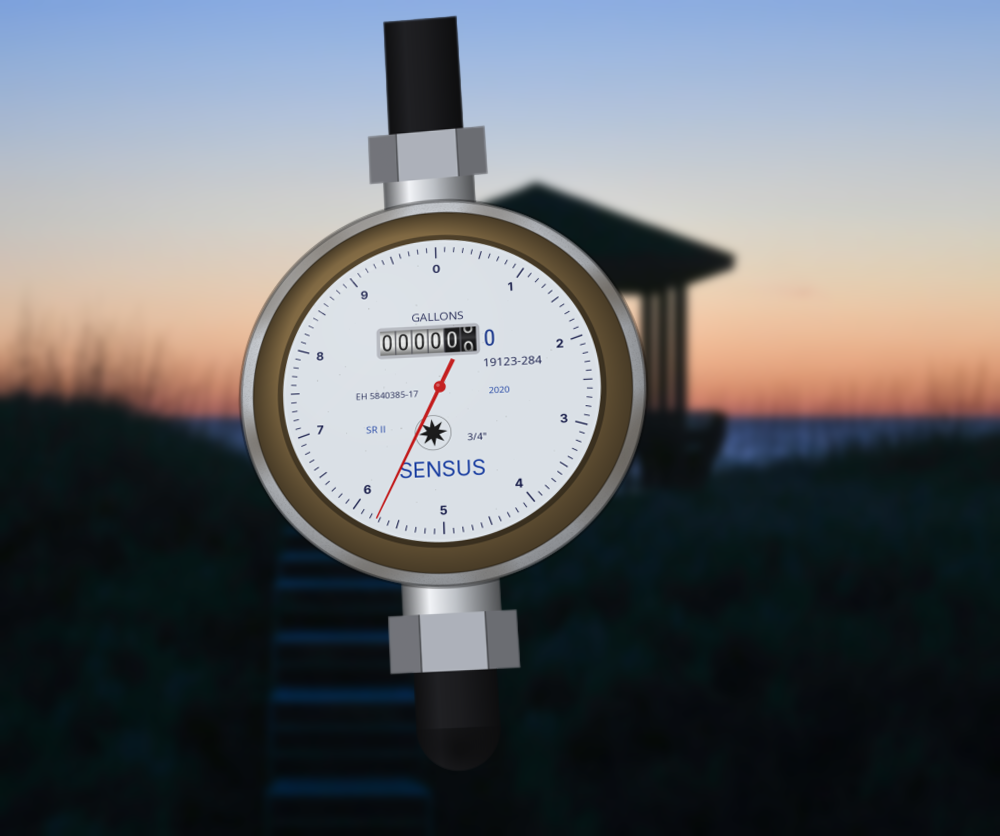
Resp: 85.7 gal
